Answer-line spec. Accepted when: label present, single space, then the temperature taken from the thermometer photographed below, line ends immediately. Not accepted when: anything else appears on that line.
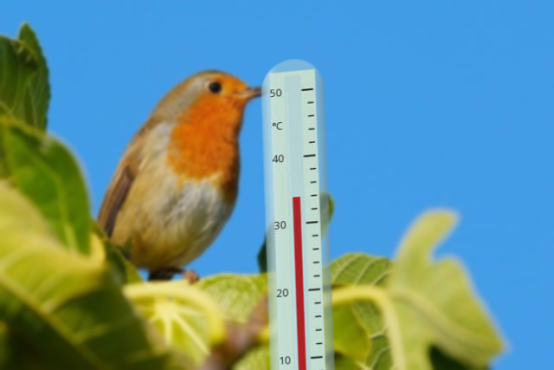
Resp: 34 °C
